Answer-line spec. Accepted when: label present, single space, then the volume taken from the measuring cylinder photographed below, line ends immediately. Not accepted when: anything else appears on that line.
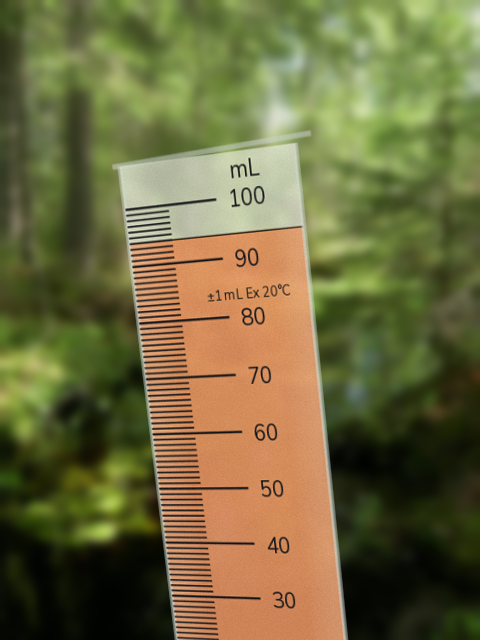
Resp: 94 mL
